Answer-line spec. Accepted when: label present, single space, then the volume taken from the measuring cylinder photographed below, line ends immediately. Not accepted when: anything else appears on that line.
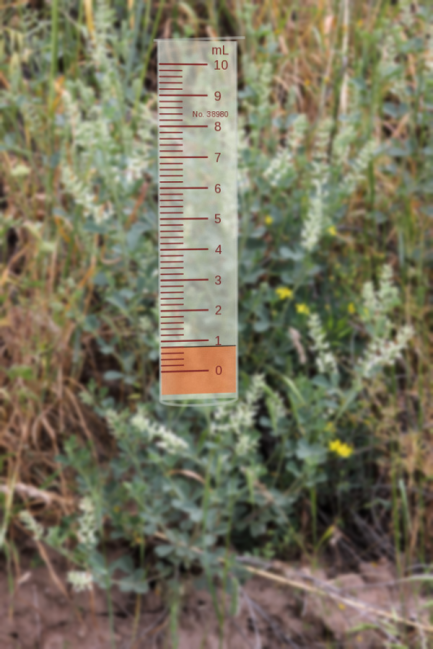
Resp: 0.8 mL
